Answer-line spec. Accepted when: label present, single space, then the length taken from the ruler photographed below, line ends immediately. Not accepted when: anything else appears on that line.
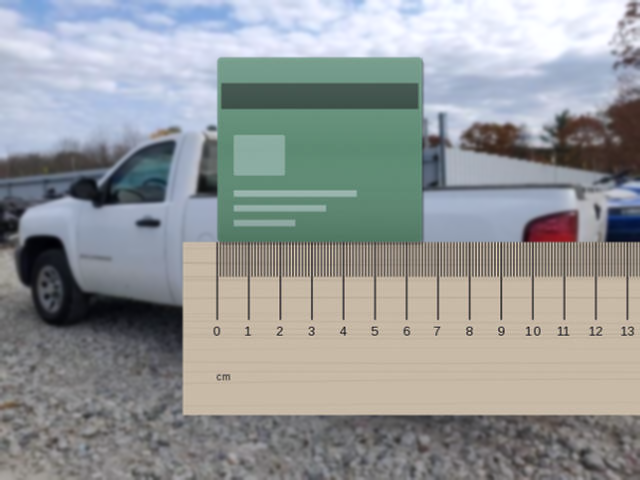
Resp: 6.5 cm
